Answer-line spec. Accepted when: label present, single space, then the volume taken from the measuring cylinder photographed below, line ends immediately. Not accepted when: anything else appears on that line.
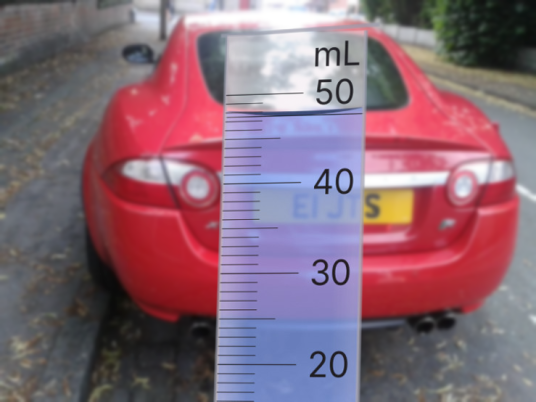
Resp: 47.5 mL
